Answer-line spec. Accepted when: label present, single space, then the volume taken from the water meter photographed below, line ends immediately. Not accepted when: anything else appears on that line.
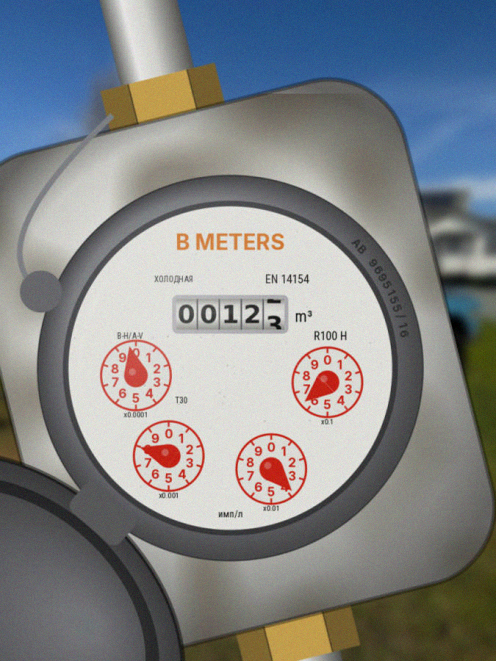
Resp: 122.6379 m³
